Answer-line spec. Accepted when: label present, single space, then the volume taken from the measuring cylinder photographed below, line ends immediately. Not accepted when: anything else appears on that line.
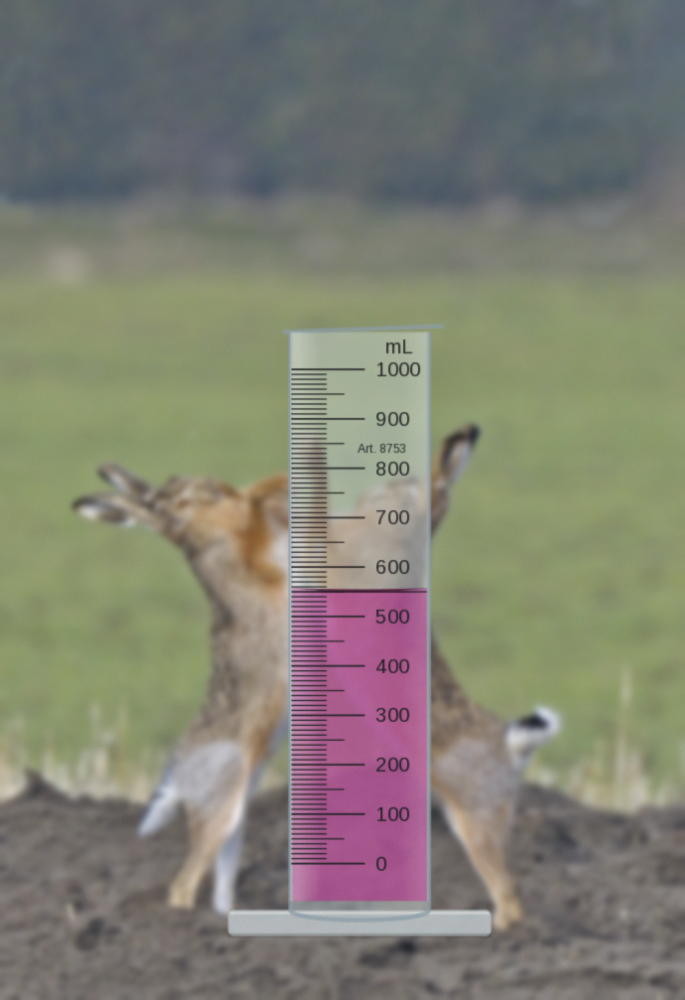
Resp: 550 mL
